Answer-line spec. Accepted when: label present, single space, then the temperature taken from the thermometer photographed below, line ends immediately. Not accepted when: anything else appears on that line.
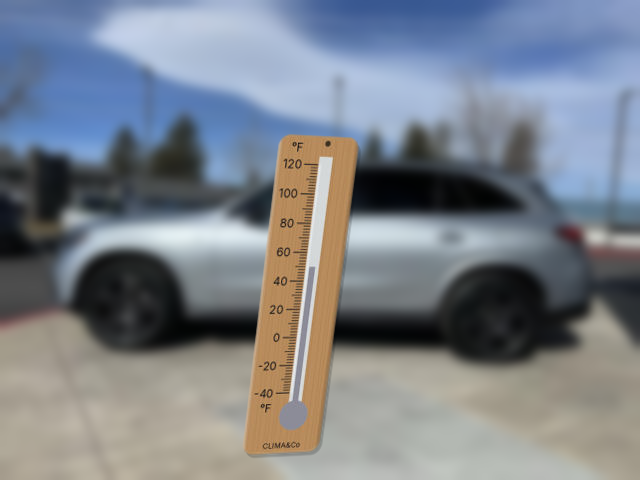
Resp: 50 °F
